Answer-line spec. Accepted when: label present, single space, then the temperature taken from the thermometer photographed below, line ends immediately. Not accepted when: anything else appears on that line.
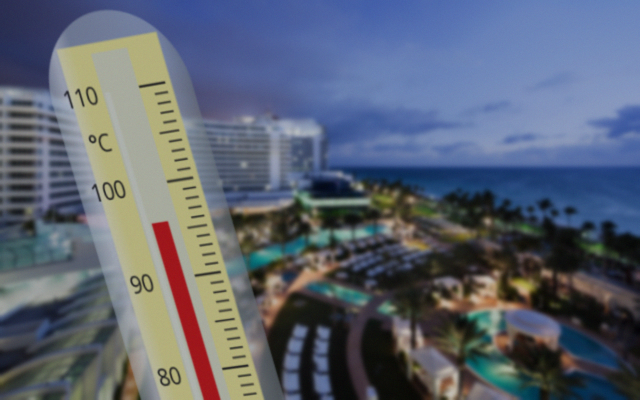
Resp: 96 °C
